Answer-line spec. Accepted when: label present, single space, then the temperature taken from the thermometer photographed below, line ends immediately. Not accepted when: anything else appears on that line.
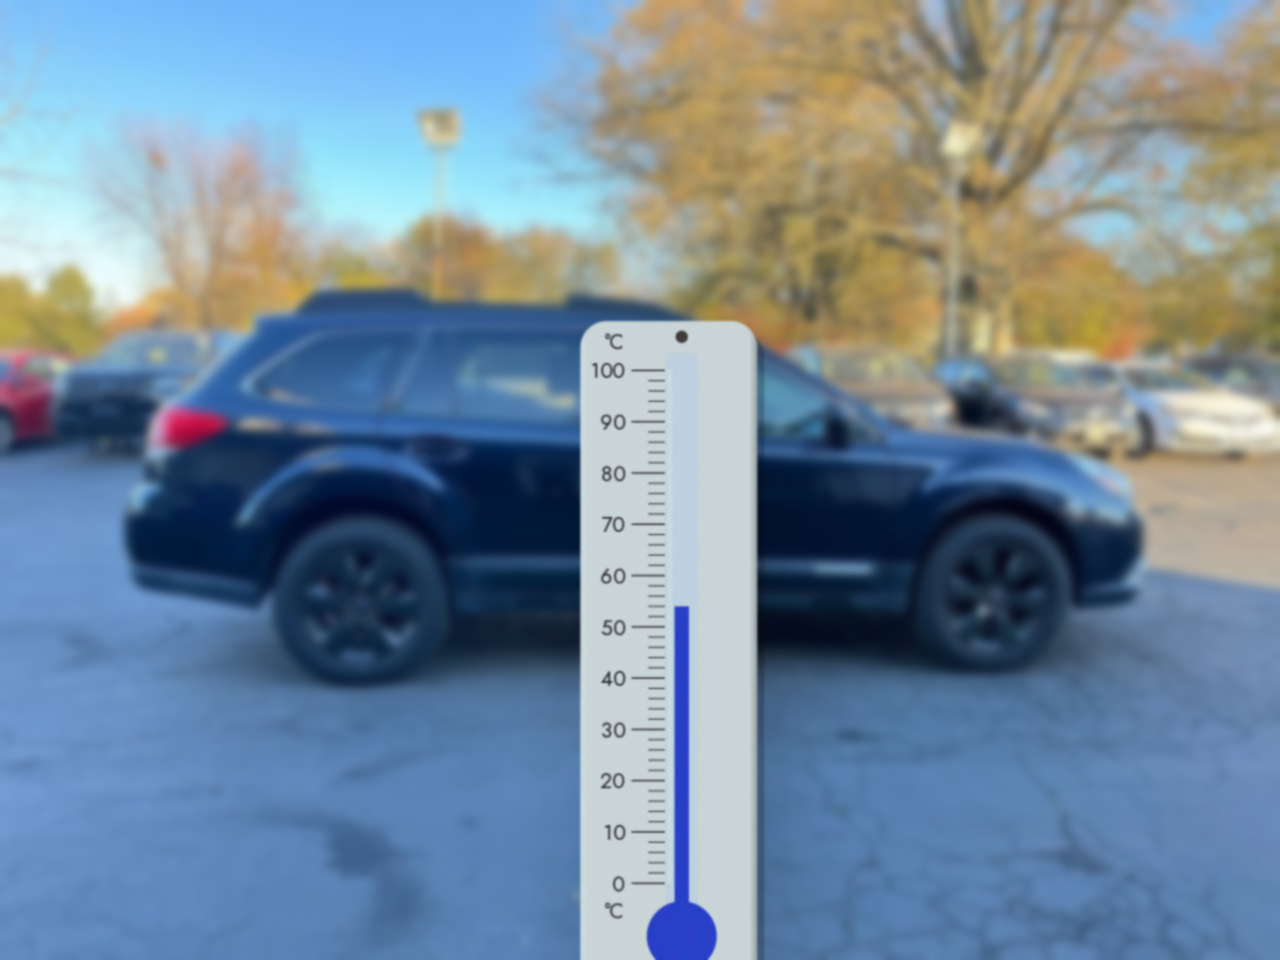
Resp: 54 °C
